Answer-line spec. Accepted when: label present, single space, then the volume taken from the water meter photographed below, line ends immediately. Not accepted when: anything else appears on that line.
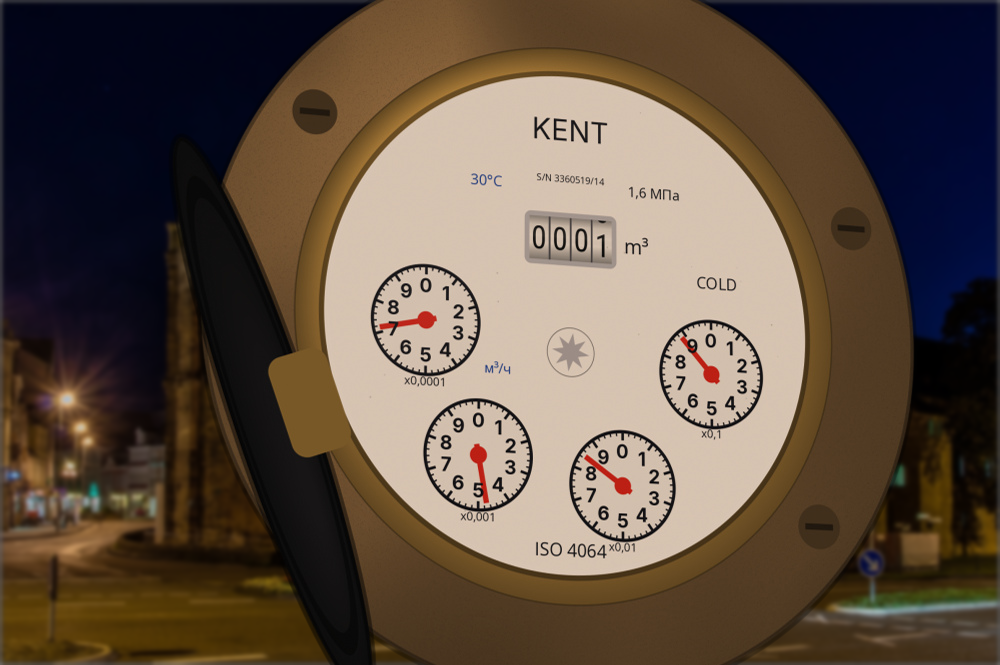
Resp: 0.8847 m³
